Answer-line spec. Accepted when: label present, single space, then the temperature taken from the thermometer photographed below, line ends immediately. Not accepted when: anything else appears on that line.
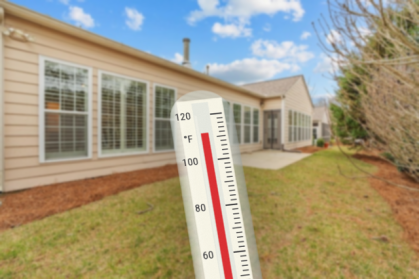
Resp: 112 °F
